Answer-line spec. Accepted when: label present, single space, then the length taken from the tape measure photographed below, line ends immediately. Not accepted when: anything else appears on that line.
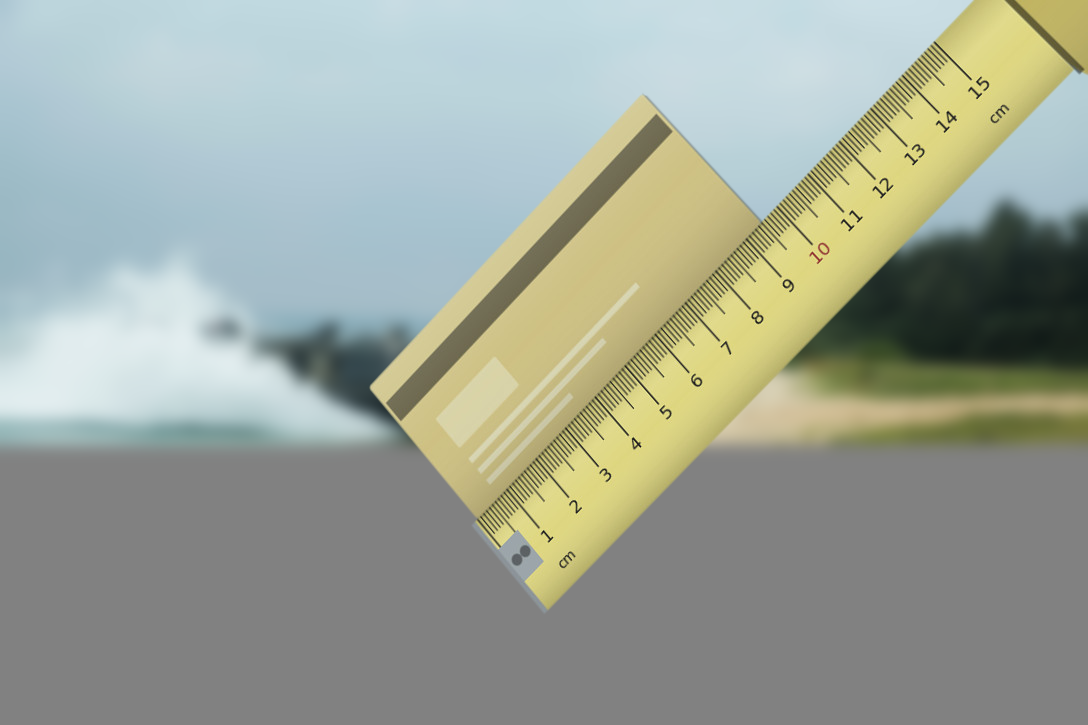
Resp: 9.5 cm
